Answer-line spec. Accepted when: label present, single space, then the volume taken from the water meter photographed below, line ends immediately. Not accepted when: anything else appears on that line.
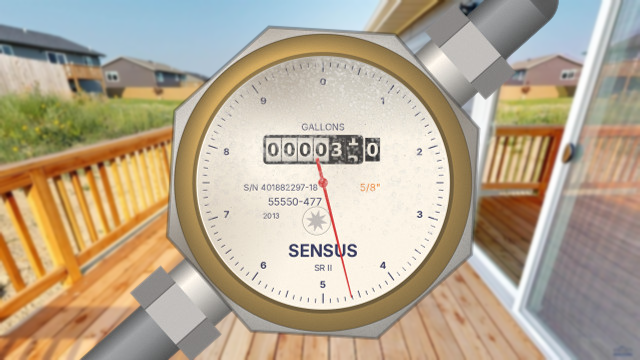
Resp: 314.6 gal
